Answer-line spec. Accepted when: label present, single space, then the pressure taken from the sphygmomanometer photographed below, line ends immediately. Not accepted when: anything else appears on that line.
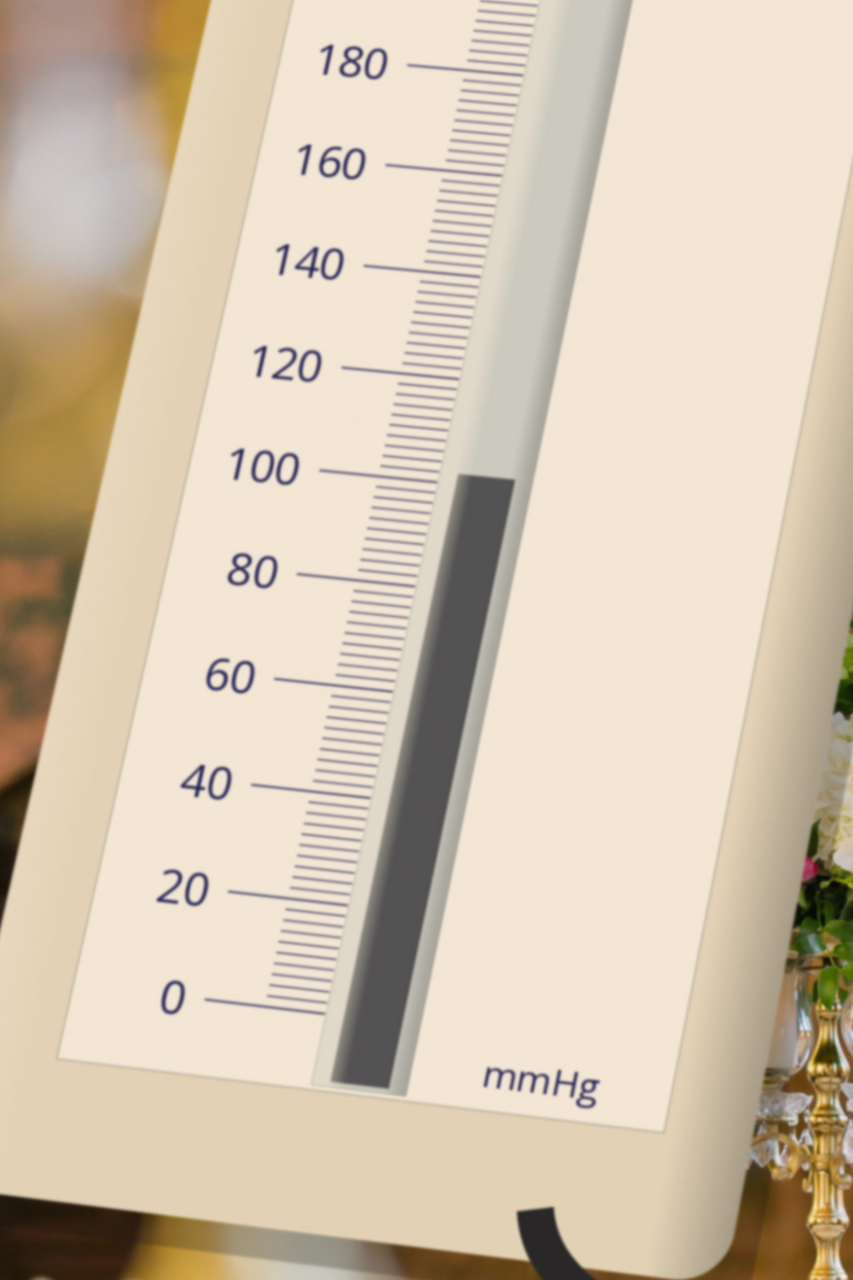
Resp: 102 mmHg
